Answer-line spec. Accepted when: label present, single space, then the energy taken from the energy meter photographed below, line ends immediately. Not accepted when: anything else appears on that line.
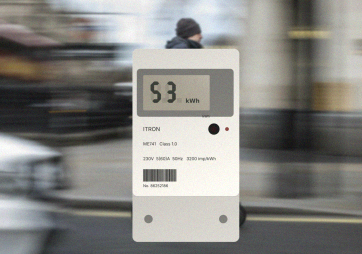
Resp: 53 kWh
